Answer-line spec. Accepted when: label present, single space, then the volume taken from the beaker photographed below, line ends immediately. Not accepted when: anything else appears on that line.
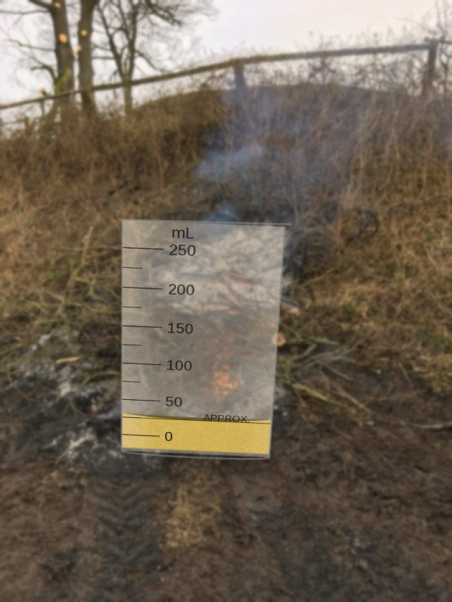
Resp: 25 mL
